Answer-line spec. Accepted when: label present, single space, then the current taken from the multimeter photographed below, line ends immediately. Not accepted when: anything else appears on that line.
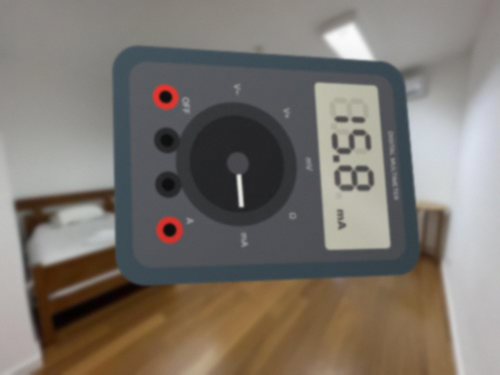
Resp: 15.8 mA
